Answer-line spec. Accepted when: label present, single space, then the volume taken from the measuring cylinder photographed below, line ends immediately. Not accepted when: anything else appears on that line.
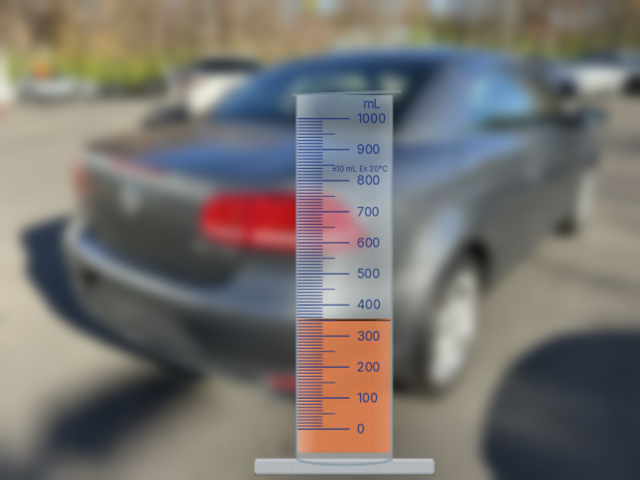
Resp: 350 mL
